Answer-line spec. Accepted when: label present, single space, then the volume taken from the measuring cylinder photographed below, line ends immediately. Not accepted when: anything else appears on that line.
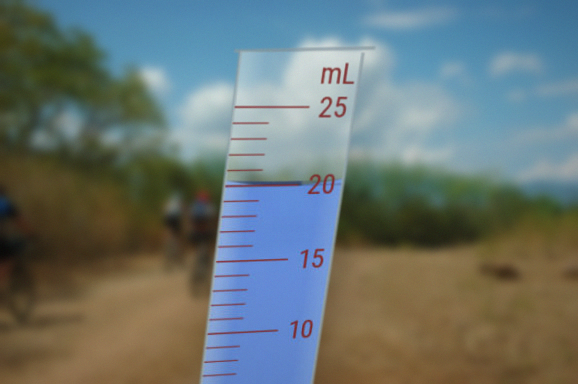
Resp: 20 mL
